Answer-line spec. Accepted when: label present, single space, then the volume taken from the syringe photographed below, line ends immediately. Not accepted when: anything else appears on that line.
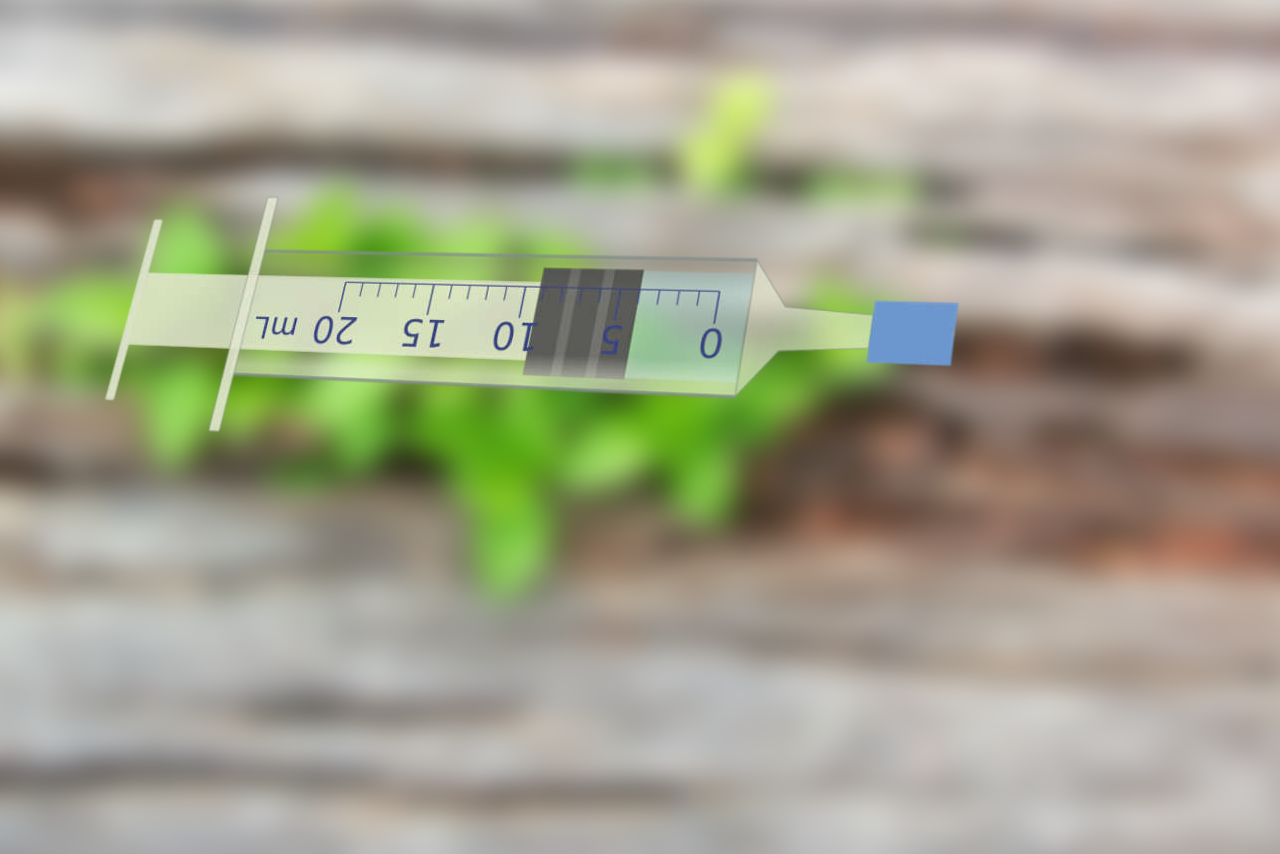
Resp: 4 mL
